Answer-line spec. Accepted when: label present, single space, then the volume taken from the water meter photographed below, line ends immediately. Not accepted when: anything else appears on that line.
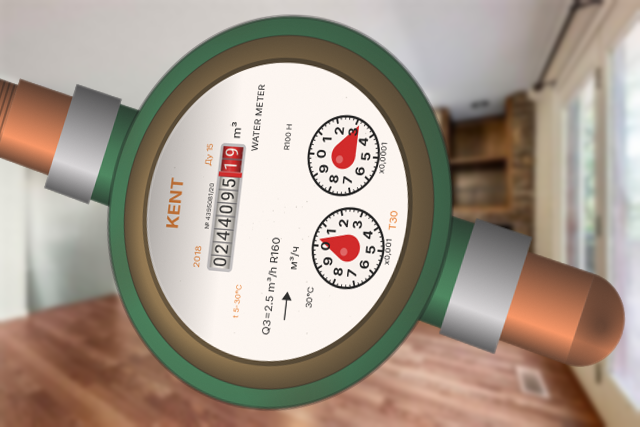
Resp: 244095.1903 m³
